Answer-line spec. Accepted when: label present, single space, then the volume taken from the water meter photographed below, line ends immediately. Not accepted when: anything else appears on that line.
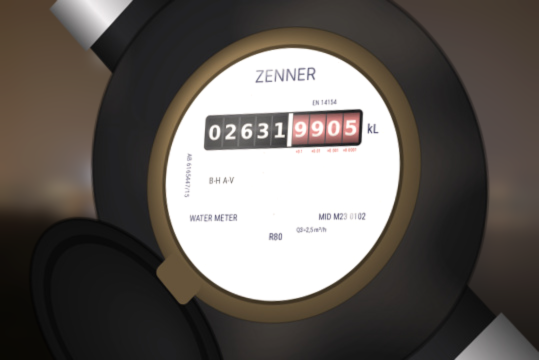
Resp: 2631.9905 kL
